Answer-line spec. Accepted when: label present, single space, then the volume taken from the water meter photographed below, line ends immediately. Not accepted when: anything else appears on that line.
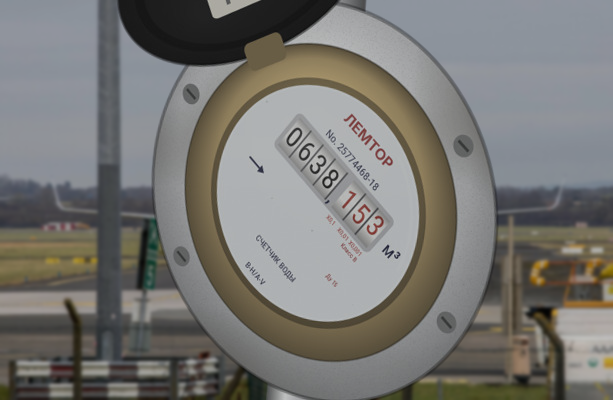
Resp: 638.153 m³
